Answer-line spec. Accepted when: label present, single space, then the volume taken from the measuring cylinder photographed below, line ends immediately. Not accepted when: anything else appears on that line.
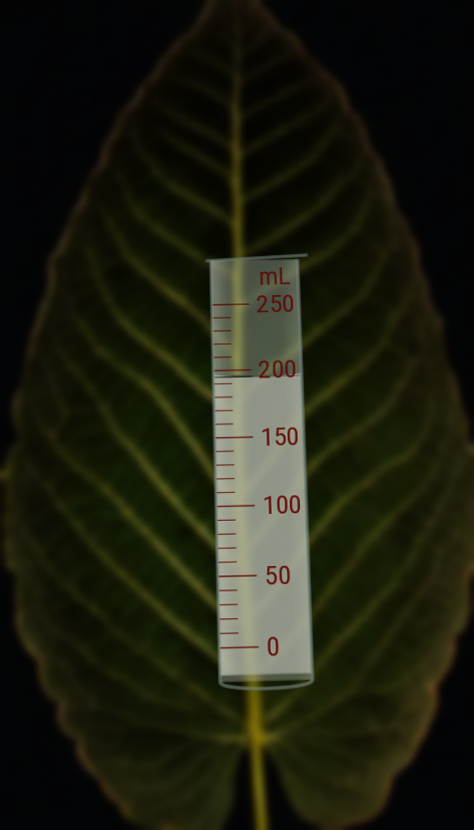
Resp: 195 mL
